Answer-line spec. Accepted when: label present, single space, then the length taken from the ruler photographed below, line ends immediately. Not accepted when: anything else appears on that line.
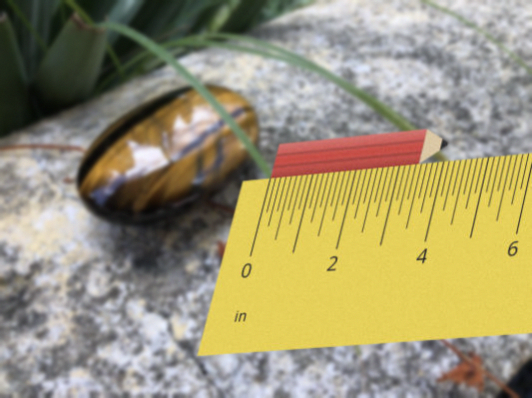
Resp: 4 in
